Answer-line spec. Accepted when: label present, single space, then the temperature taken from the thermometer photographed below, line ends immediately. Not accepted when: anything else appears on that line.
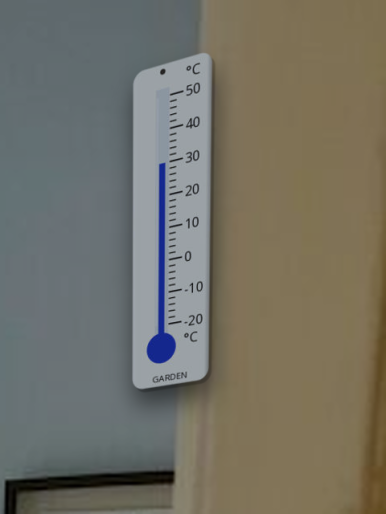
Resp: 30 °C
